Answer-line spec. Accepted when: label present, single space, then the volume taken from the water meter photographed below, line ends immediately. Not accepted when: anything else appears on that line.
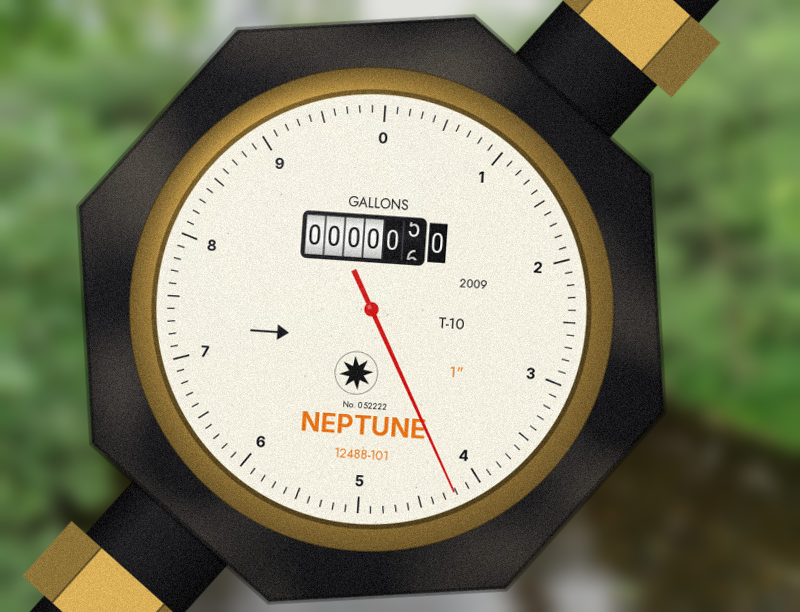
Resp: 54.2 gal
